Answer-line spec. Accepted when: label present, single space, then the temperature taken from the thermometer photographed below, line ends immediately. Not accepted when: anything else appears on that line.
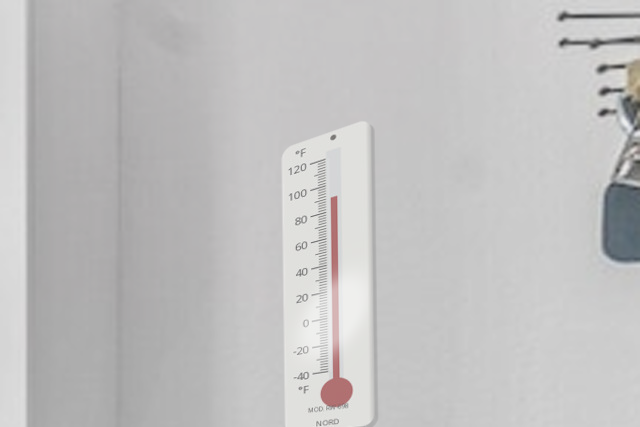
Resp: 90 °F
